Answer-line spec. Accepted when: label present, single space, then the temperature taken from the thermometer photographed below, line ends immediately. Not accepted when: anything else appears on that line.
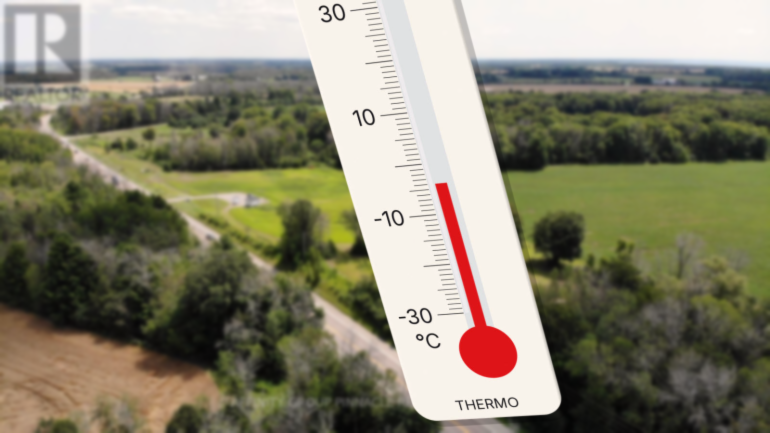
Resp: -4 °C
